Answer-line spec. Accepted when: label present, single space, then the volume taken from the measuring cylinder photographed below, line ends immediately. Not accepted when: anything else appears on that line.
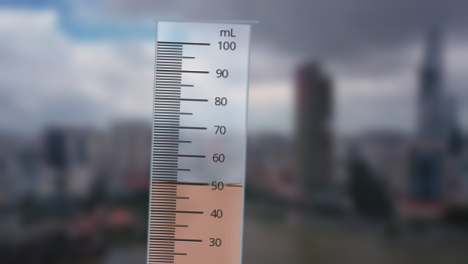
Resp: 50 mL
